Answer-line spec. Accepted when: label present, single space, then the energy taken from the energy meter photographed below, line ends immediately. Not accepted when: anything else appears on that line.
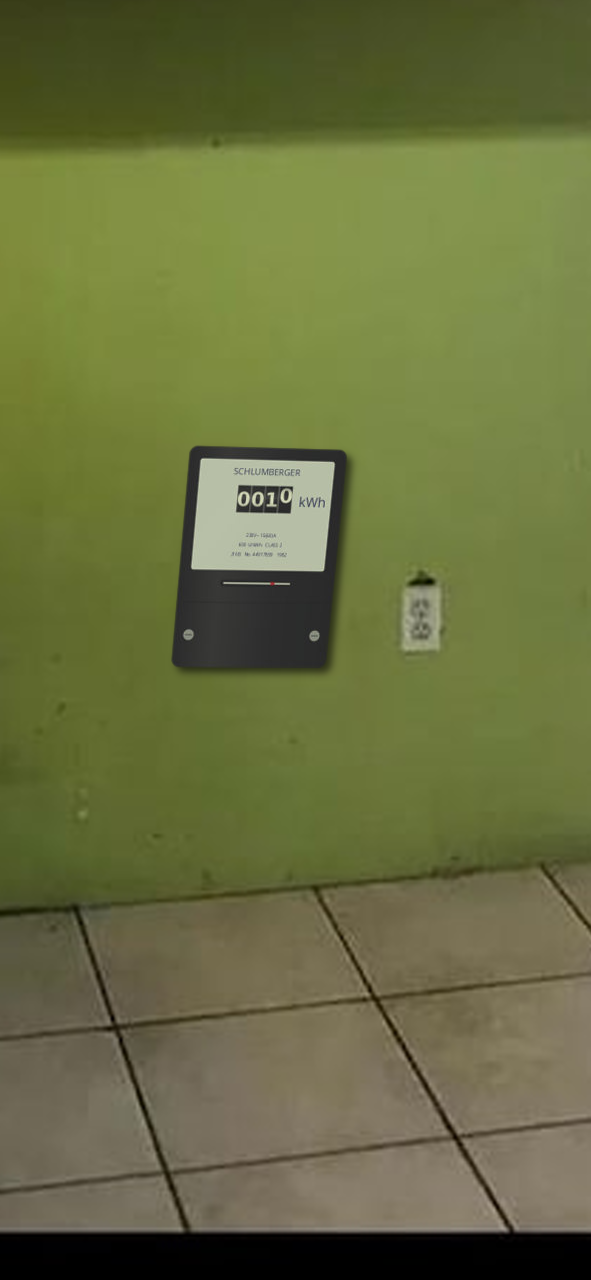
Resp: 10 kWh
